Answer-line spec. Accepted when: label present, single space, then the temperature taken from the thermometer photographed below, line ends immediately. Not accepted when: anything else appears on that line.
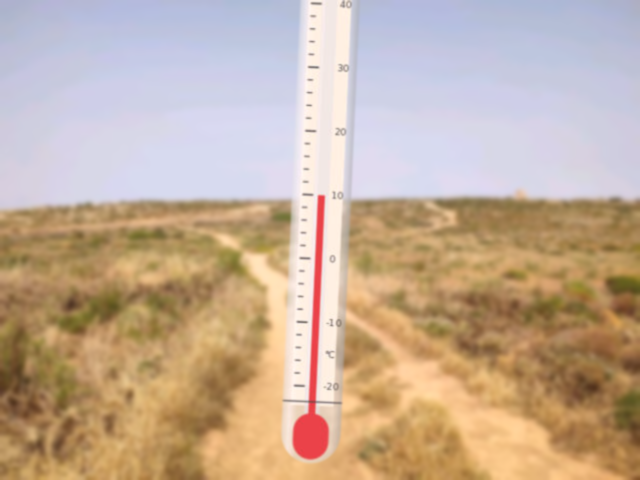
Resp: 10 °C
